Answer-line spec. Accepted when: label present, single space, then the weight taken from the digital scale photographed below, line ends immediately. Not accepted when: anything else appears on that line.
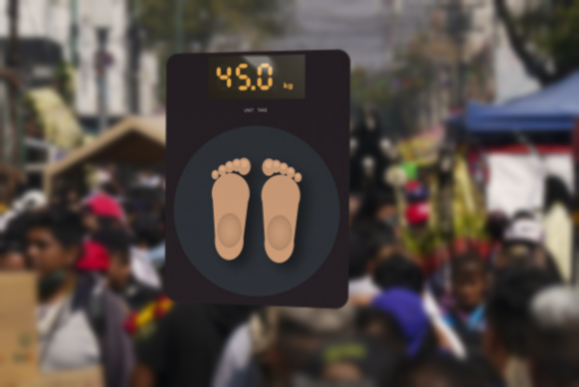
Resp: 45.0 kg
